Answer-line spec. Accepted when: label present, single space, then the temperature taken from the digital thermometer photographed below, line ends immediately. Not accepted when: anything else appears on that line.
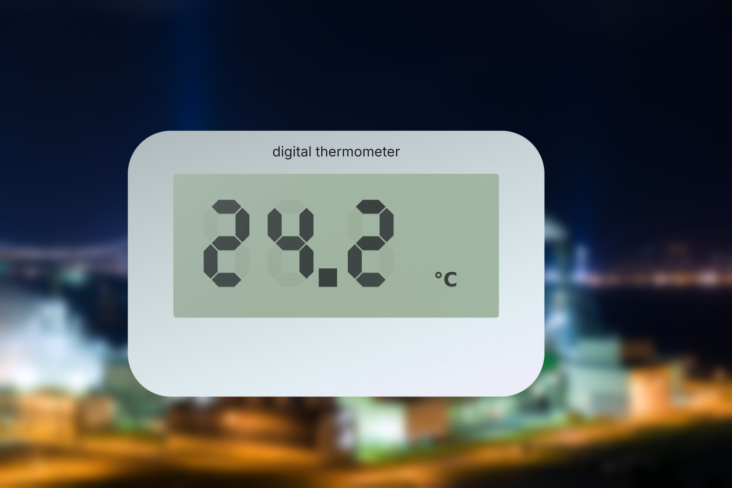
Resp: 24.2 °C
